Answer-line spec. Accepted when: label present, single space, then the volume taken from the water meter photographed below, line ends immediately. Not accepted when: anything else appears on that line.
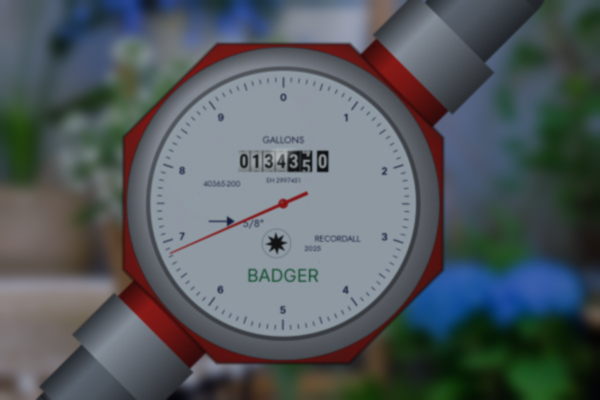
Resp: 134346.8 gal
